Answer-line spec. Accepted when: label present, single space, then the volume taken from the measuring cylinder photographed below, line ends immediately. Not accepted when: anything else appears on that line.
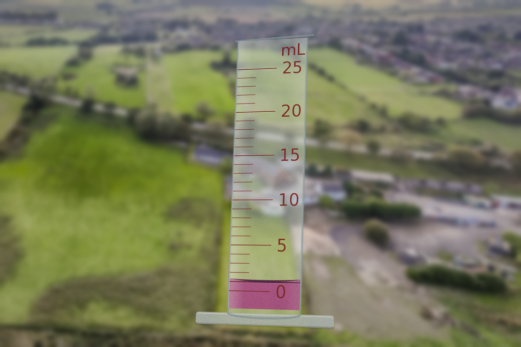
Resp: 1 mL
